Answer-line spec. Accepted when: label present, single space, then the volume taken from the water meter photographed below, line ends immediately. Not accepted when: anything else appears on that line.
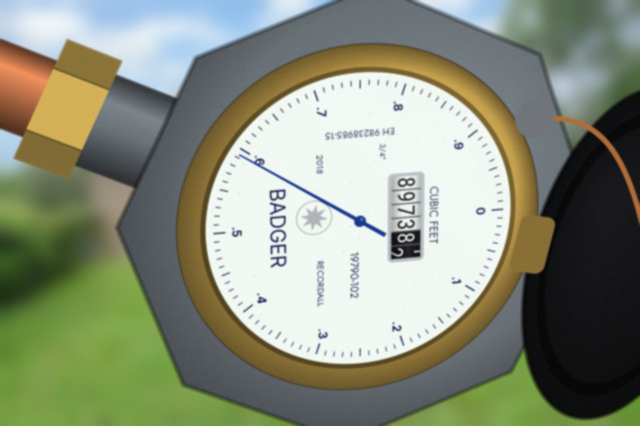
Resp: 897381.59 ft³
